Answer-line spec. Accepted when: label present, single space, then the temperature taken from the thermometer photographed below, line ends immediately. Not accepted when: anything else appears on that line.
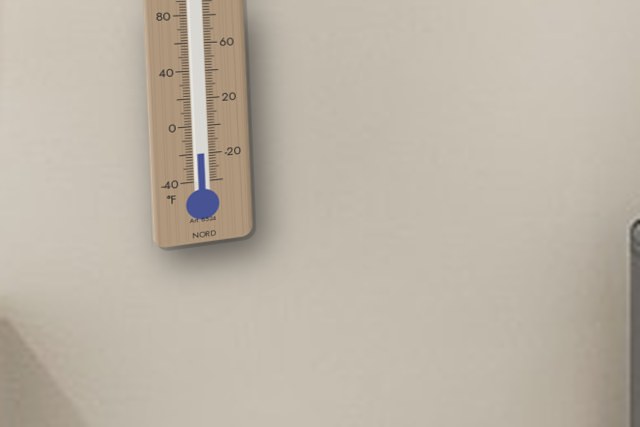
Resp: -20 °F
